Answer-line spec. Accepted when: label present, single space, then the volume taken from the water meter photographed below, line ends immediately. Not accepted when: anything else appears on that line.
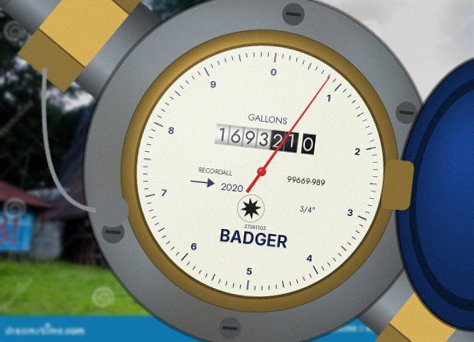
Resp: 1693210.8 gal
